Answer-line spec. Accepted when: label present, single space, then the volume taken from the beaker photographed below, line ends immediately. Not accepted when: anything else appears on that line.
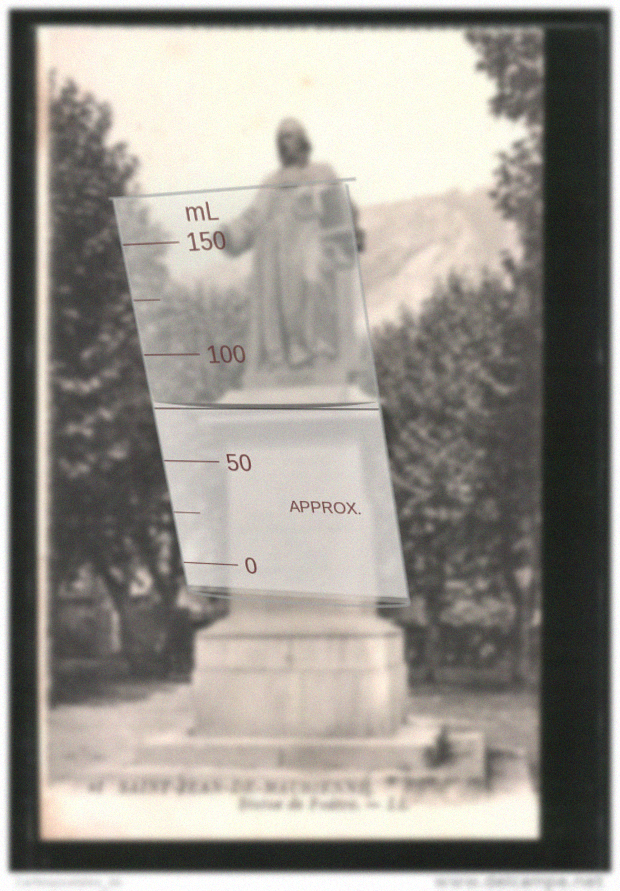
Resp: 75 mL
